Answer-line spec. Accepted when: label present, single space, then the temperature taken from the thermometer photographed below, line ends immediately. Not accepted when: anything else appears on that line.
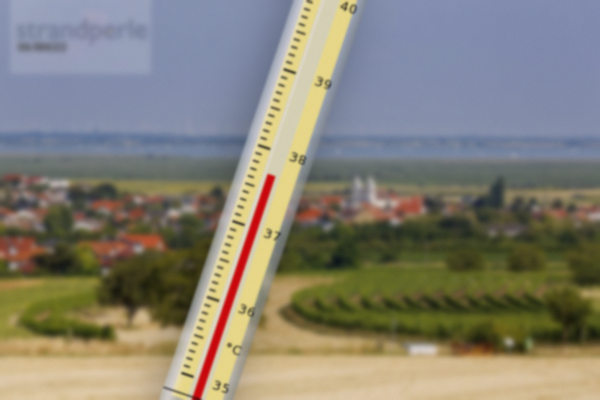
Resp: 37.7 °C
